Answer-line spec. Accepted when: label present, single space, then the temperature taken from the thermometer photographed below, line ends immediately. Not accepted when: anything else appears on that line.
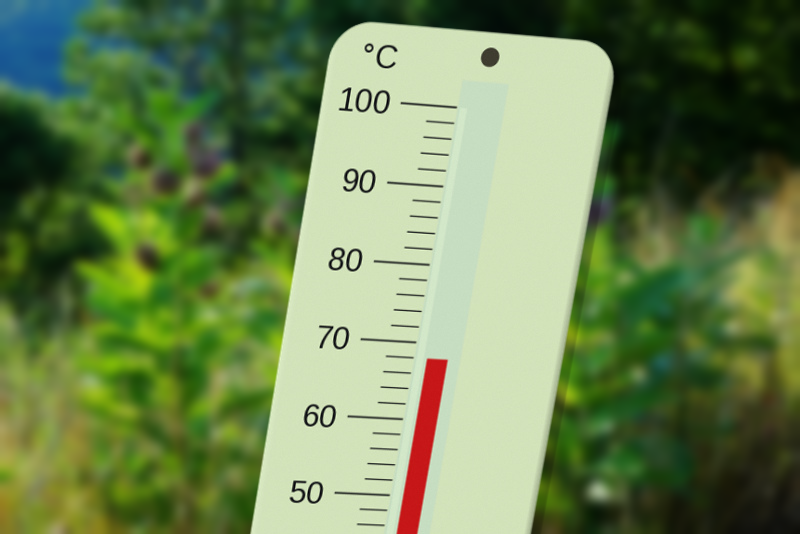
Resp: 68 °C
